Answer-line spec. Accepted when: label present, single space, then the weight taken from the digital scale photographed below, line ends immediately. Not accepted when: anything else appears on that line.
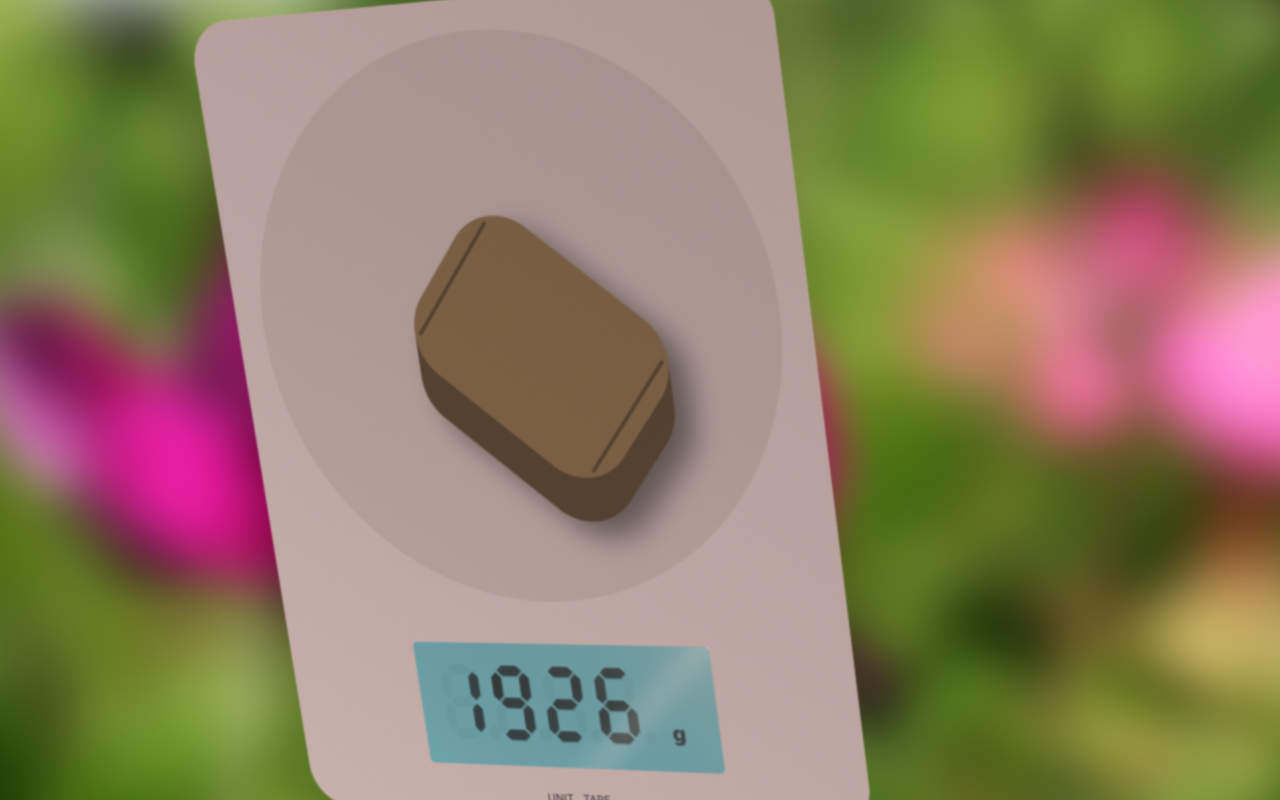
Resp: 1926 g
